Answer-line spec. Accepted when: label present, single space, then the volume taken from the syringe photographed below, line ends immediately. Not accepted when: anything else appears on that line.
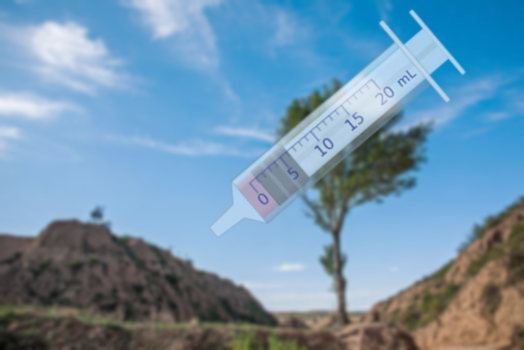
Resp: 1 mL
